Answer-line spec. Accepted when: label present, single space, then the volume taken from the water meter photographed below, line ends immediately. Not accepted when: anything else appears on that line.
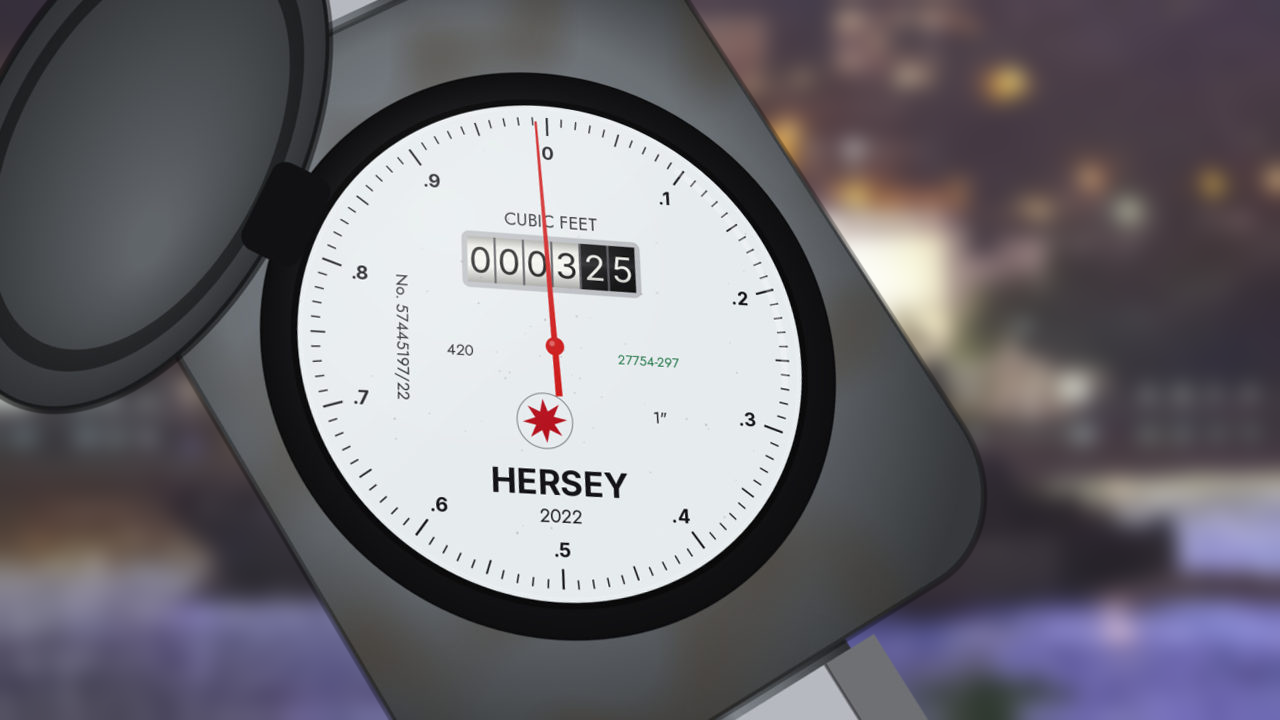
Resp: 324.99 ft³
